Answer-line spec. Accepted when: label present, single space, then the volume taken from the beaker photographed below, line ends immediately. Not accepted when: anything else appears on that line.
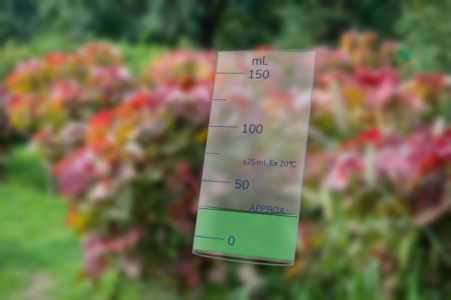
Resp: 25 mL
